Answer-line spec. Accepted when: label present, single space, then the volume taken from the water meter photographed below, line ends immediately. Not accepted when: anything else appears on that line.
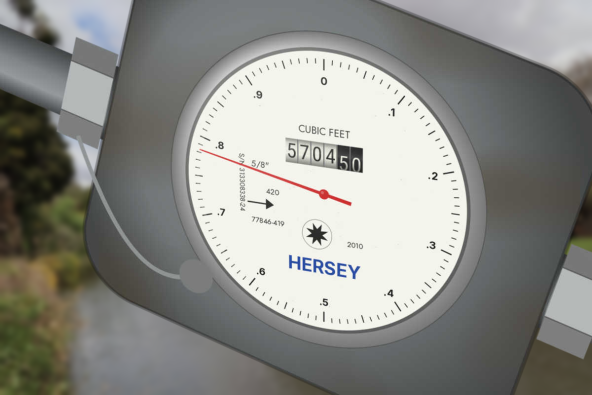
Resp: 570449.78 ft³
